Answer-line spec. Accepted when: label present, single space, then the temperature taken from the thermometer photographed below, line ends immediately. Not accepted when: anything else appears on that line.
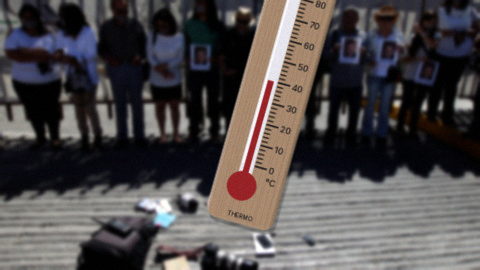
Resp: 40 °C
